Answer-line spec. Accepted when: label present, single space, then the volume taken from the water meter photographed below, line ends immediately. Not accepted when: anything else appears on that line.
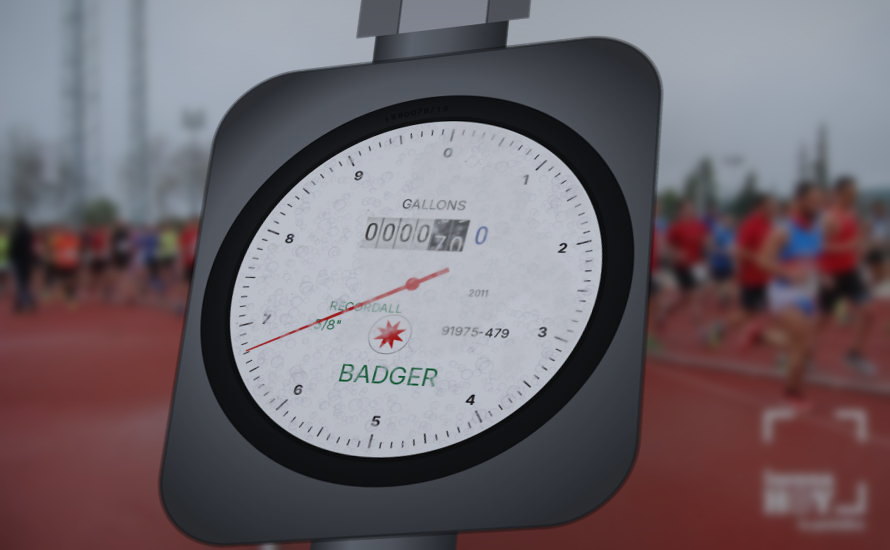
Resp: 696.7 gal
